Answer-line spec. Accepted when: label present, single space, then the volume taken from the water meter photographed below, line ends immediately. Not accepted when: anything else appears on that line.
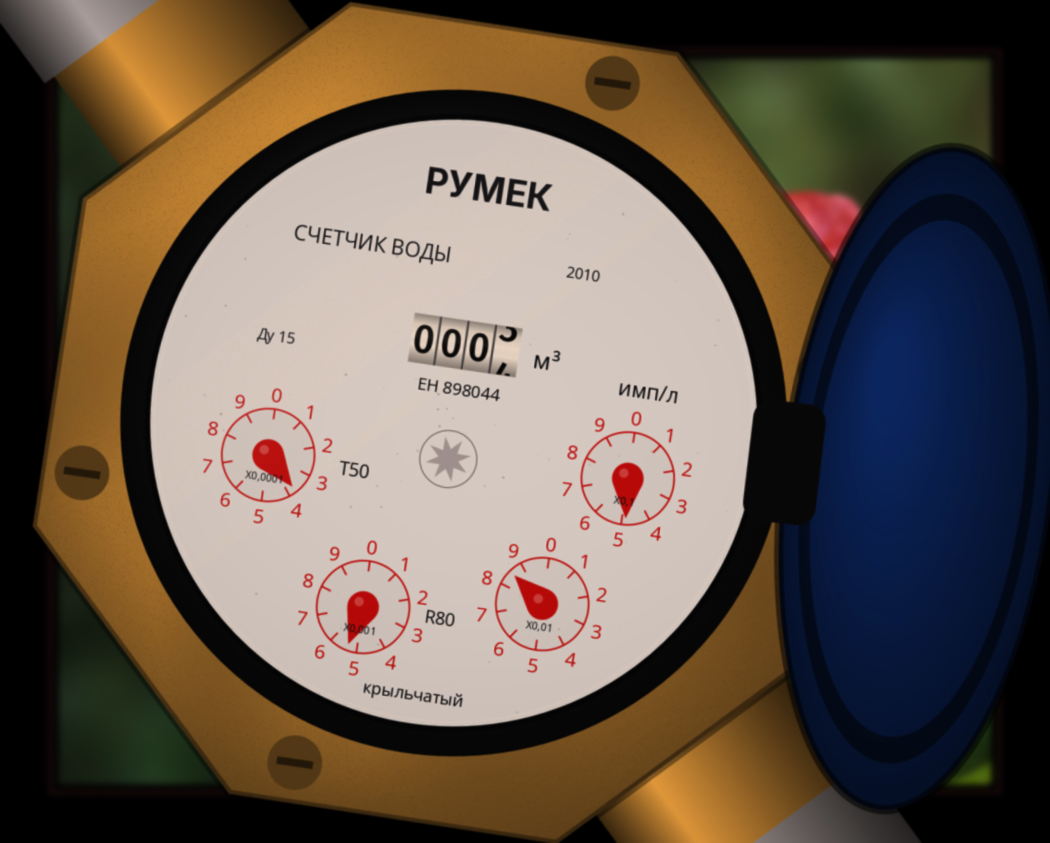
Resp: 3.4853 m³
